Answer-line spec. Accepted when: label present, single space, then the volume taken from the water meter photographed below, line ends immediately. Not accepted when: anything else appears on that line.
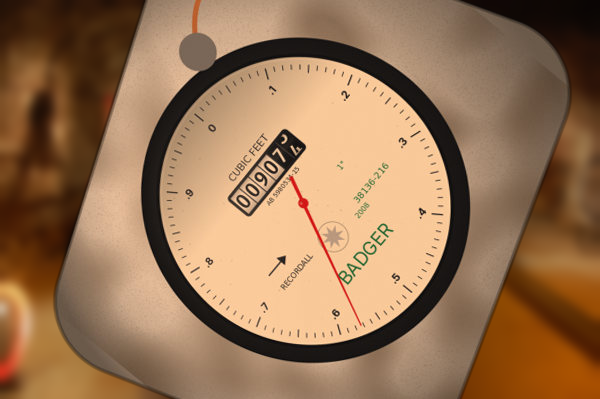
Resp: 9073.57 ft³
